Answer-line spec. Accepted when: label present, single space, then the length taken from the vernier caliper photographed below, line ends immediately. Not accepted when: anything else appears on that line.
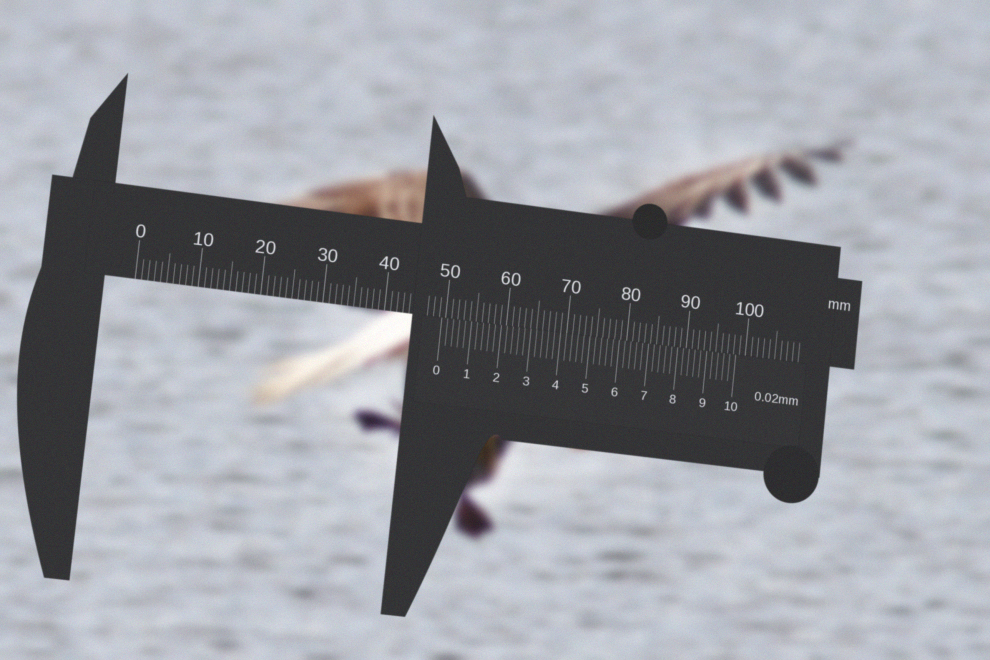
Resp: 49.4 mm
